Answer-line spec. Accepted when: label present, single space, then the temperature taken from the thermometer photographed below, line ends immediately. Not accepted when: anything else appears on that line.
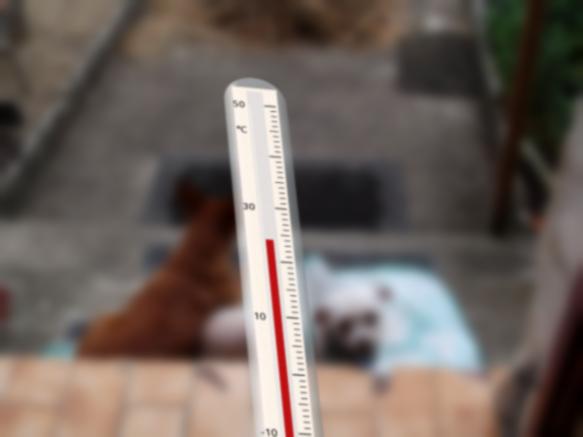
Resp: 24 °C
